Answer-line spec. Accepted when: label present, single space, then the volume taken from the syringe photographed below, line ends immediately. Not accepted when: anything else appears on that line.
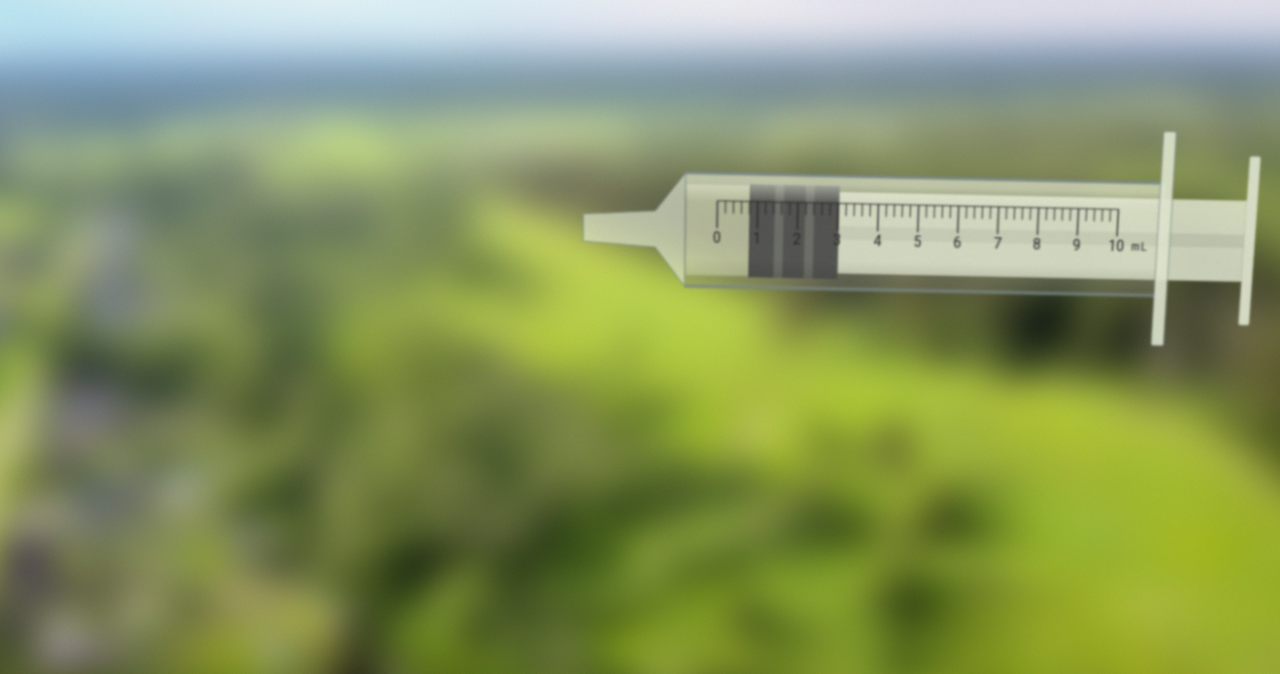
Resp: 0.8 mL
